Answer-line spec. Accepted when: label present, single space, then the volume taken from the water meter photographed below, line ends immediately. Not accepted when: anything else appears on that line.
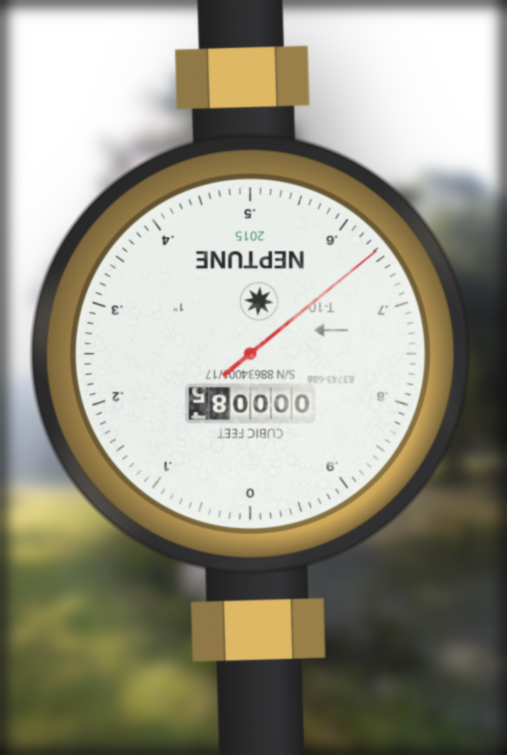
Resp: 84.64 ft³
